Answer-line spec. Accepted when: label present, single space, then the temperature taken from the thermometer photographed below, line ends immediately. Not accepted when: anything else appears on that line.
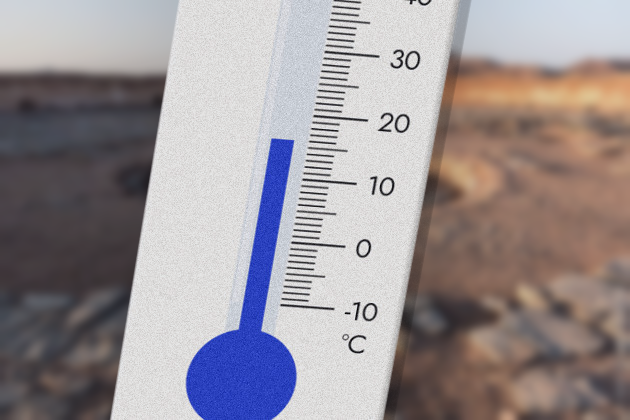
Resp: 16 °C
